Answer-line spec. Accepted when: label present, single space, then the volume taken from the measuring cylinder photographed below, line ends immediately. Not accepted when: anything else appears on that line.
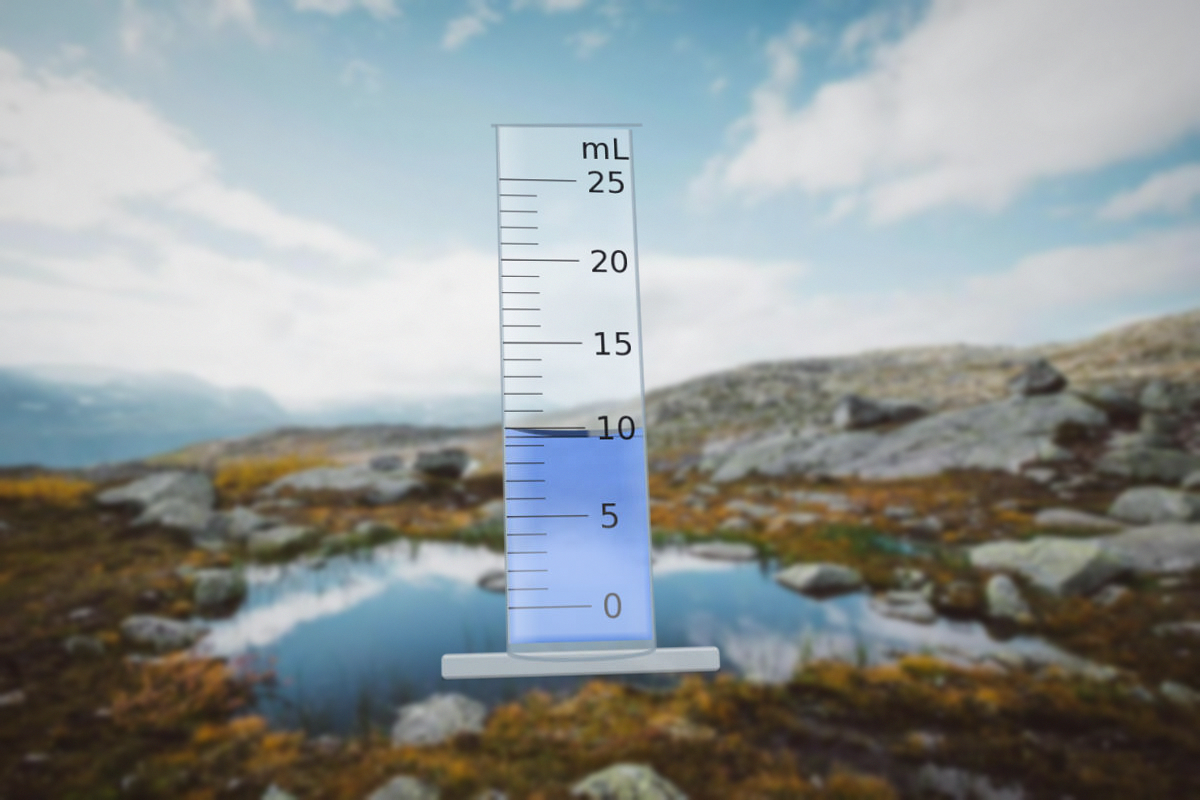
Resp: 9.5 mL
